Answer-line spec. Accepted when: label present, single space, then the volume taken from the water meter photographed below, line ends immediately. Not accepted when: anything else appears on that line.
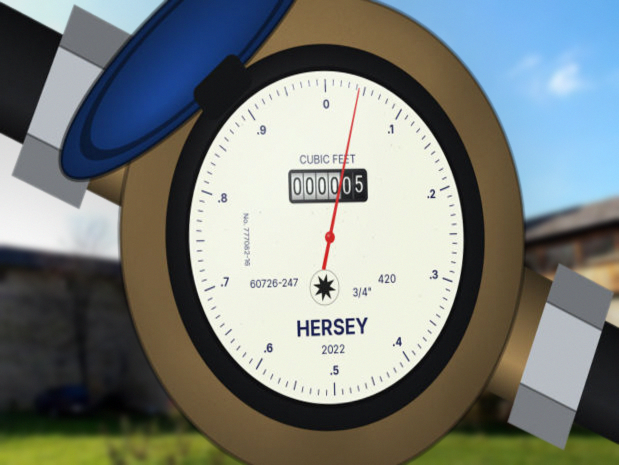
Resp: 5.04 ft³
